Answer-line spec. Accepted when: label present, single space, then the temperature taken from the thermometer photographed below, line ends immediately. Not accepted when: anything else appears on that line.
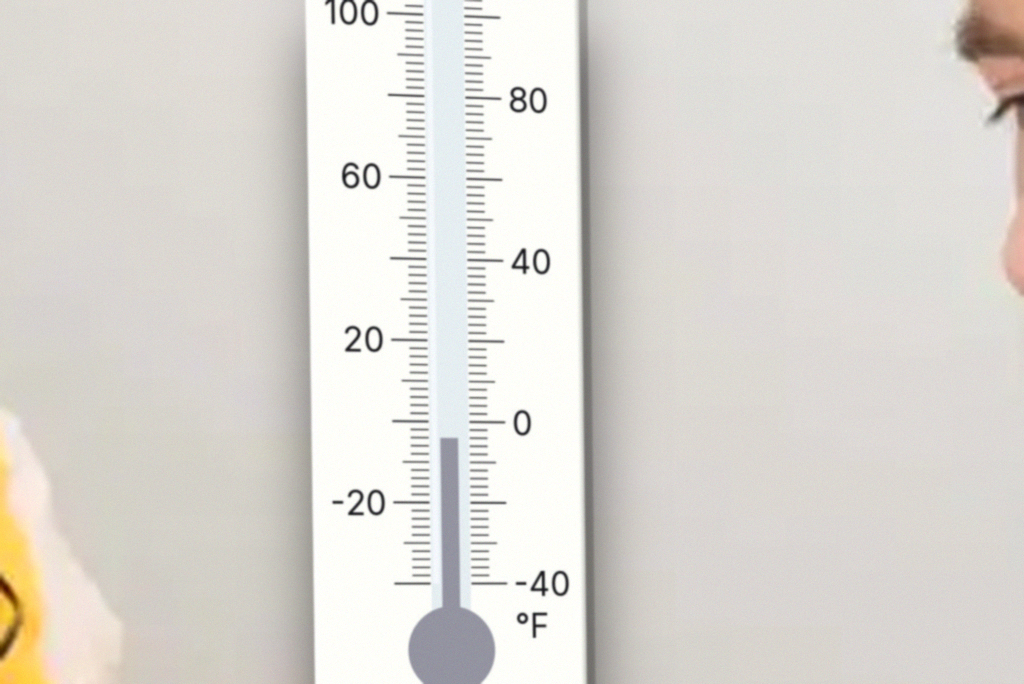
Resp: -4 °F
